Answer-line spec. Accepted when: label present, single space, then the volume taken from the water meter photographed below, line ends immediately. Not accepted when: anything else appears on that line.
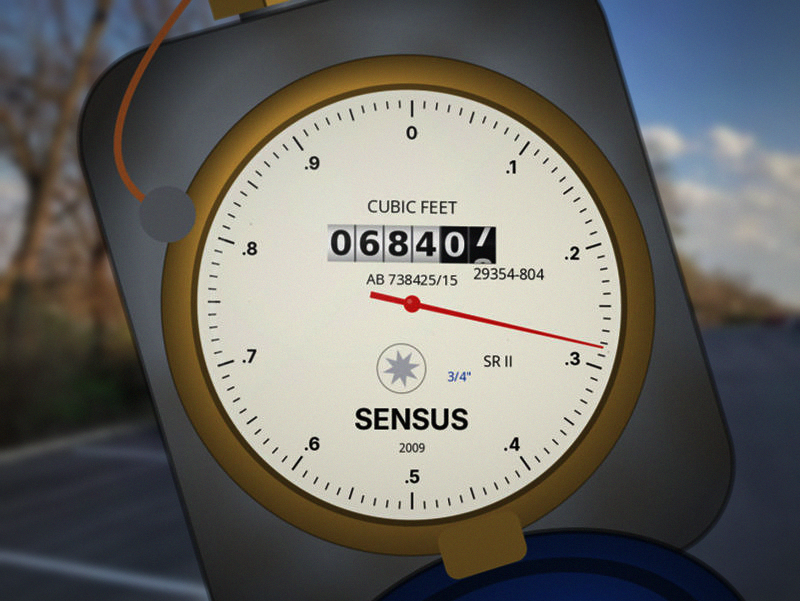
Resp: 68407.28 ft³
